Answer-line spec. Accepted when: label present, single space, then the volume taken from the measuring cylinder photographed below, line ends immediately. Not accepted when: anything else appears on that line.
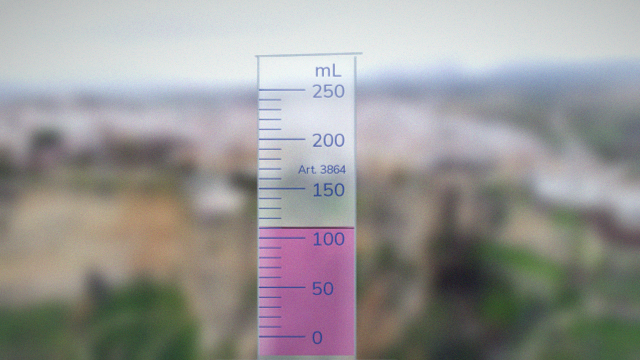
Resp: 110 mL
